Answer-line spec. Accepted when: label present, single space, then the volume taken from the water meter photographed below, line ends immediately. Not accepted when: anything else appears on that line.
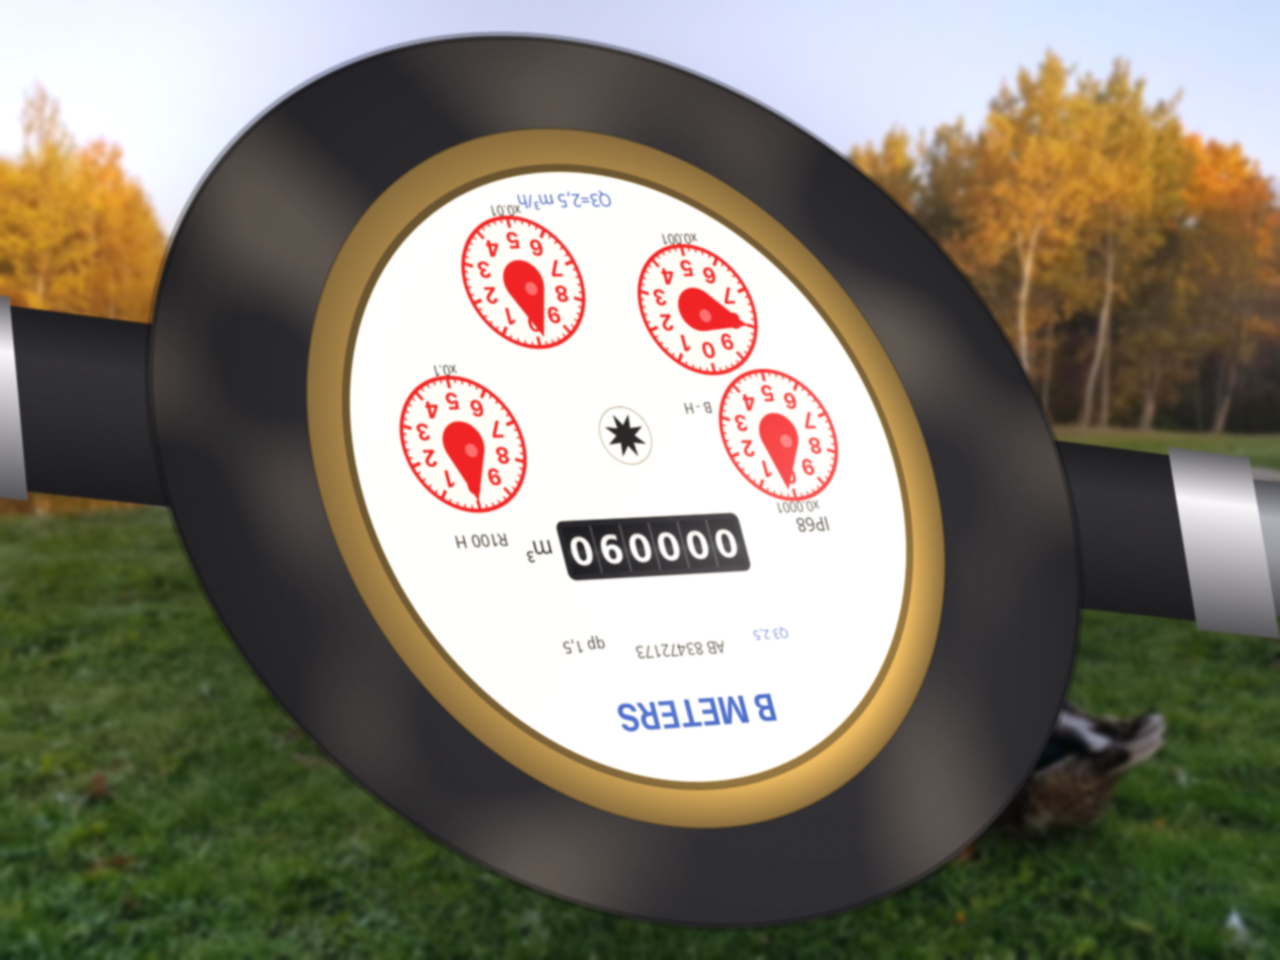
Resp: 89.9980 m³
